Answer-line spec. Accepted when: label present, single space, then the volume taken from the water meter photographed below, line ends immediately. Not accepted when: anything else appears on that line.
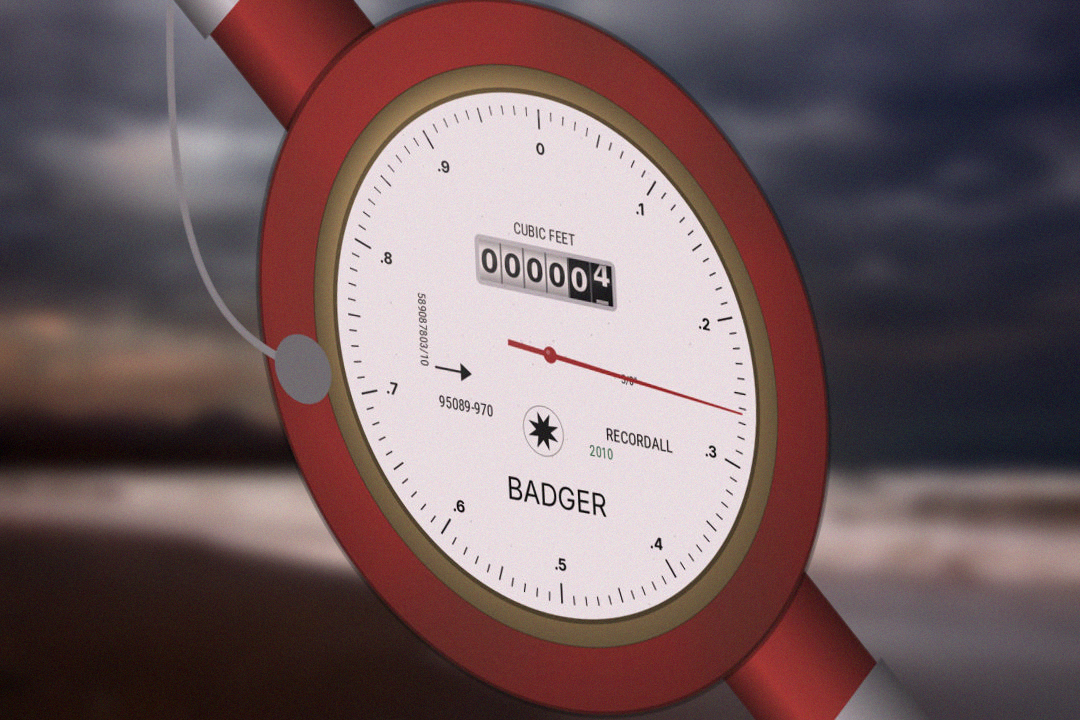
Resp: 4.26 ft³
